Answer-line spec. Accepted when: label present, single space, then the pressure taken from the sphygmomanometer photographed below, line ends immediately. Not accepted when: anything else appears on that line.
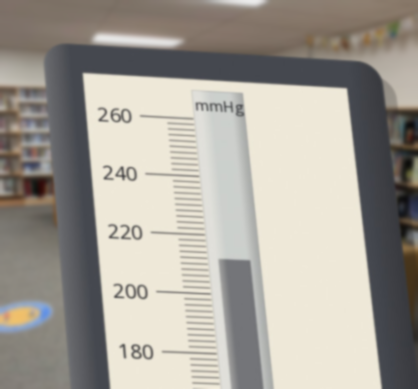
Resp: 212 mmHg
